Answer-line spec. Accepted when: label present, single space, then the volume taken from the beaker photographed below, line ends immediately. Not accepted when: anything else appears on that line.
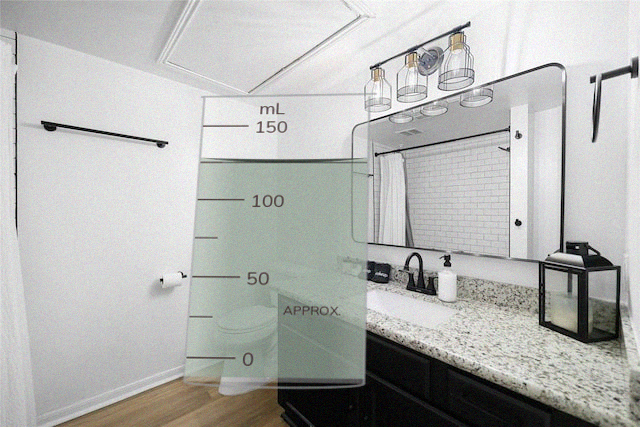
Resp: 125 mL
